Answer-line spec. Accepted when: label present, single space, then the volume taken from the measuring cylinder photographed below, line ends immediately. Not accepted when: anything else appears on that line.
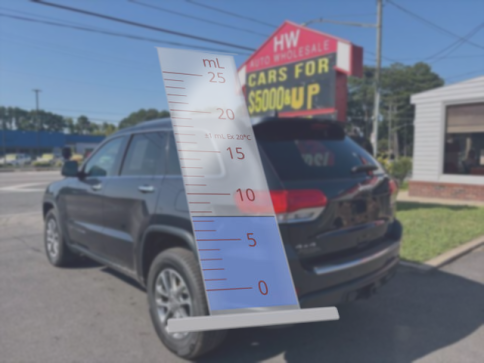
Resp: 7.5 mL
